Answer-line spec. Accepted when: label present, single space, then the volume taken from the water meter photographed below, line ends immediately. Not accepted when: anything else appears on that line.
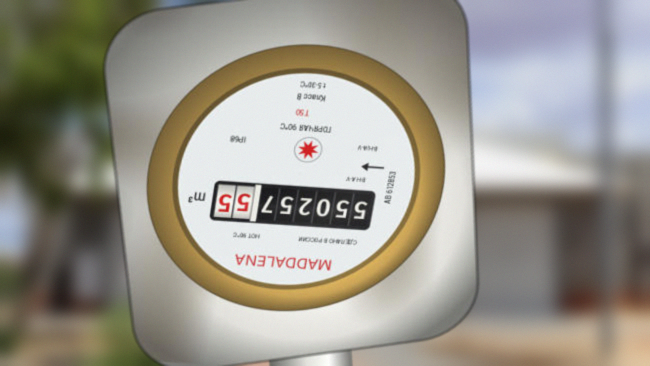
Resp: 550257.55 m³
